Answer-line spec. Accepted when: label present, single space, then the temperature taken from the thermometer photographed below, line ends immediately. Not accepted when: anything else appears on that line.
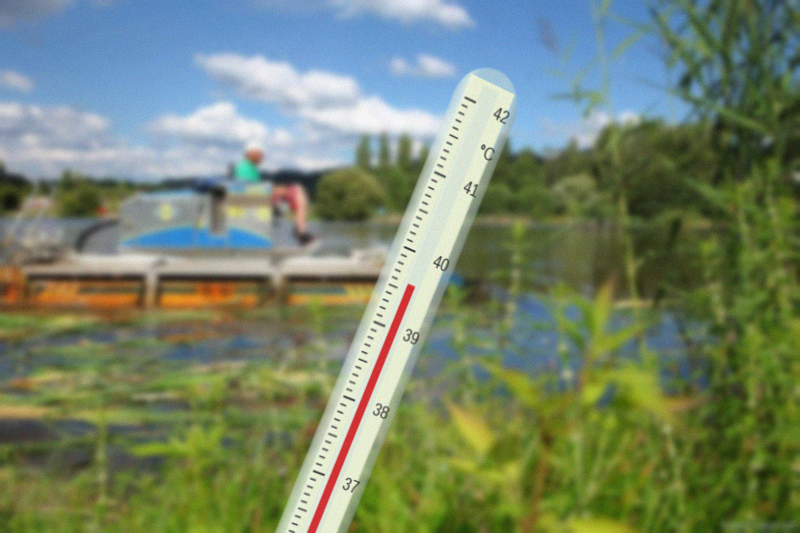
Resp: 39.6 °C
